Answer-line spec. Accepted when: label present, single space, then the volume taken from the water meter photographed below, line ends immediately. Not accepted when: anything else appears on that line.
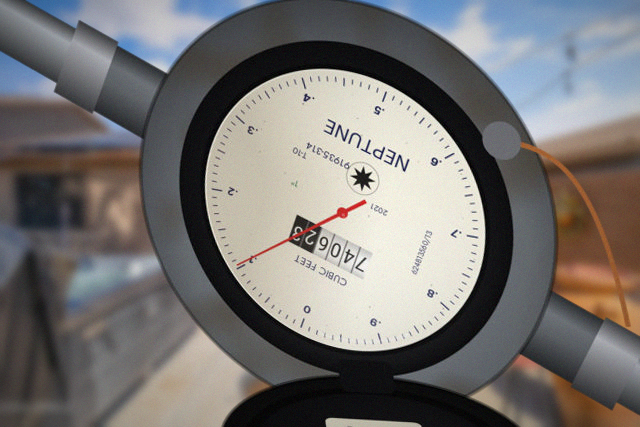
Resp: 740623.10 ft³
